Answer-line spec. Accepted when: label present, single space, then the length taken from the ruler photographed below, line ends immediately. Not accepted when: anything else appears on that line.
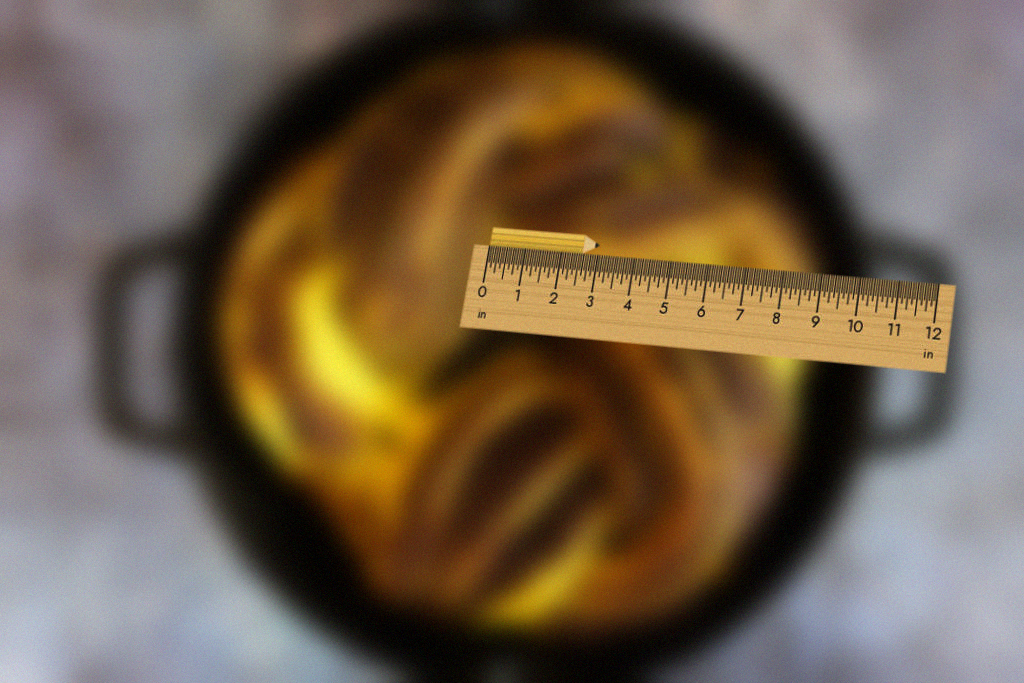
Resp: 3 in
